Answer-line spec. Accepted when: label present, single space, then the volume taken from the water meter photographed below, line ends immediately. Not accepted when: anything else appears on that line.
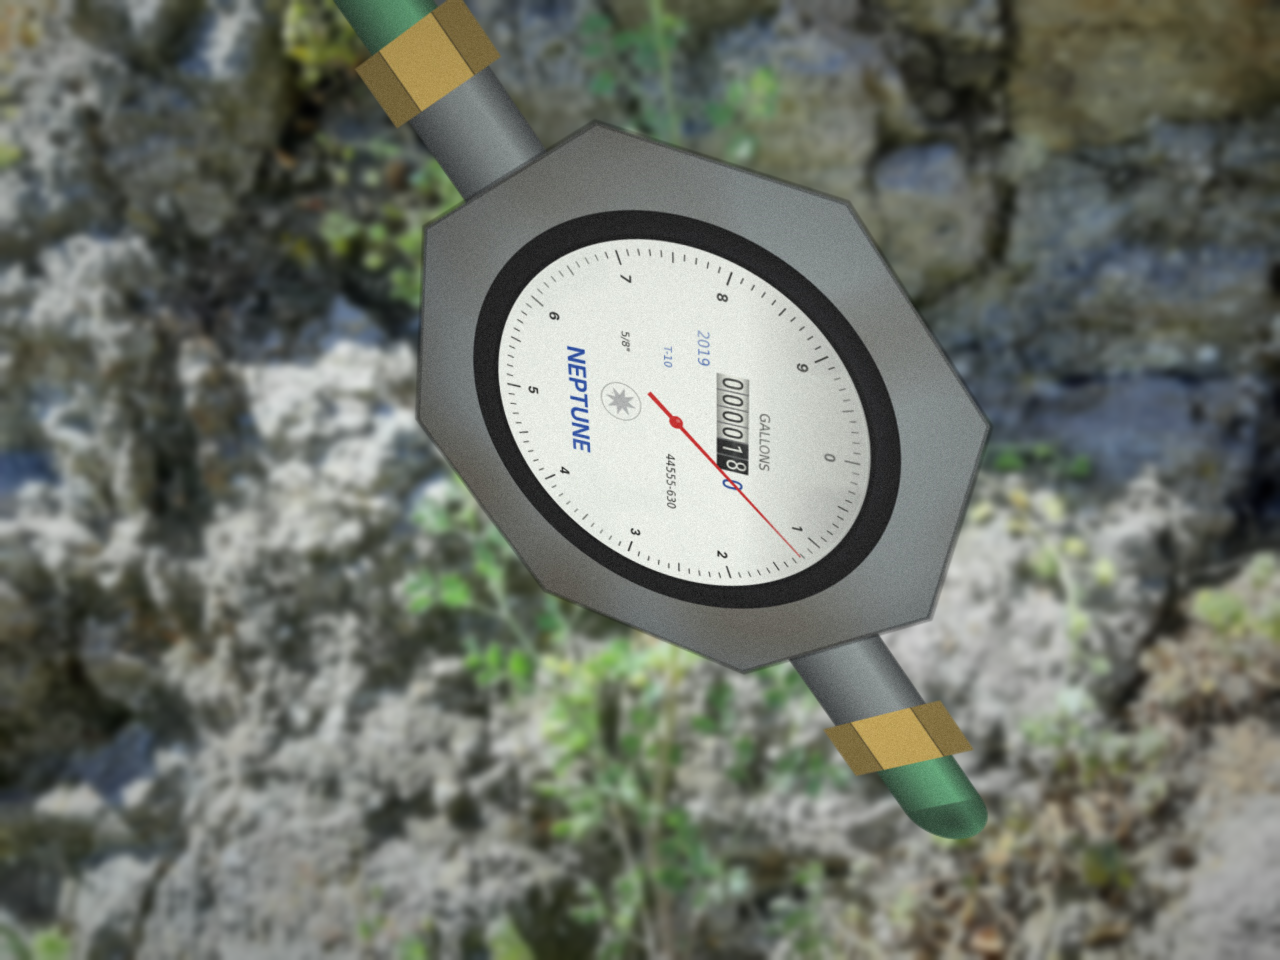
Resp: 181.2 gal
